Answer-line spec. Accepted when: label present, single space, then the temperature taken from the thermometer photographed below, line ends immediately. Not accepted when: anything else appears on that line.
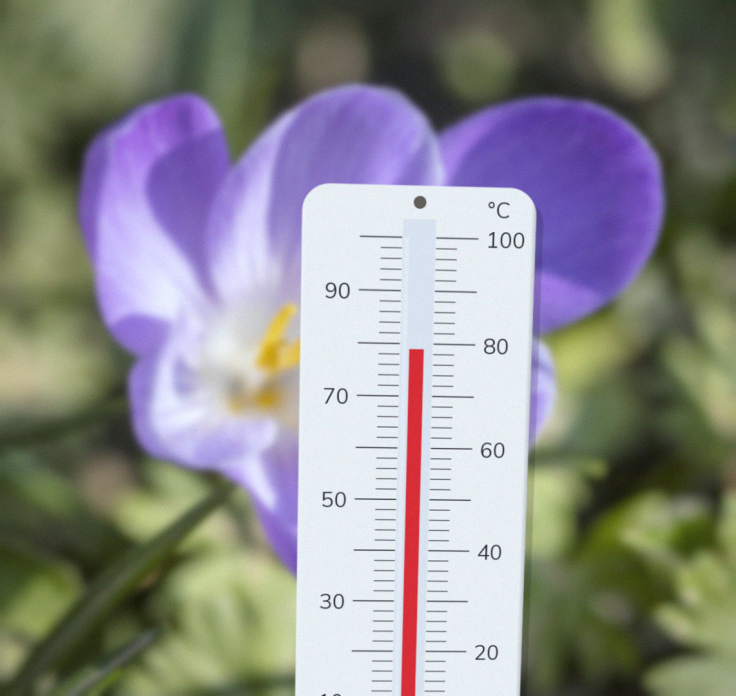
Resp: 79 °C
